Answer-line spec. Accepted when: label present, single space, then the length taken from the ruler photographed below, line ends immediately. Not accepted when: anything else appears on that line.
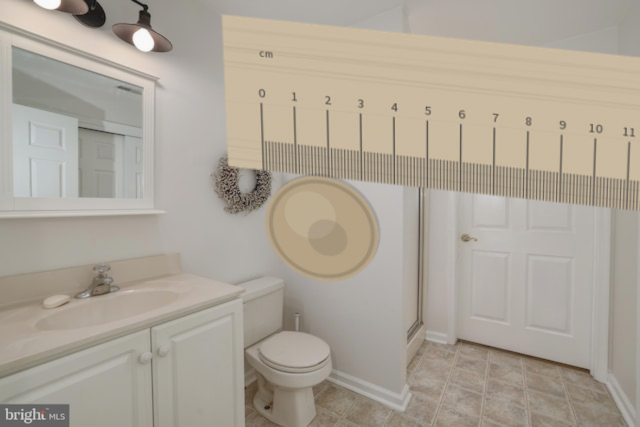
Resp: 3.5 cm
